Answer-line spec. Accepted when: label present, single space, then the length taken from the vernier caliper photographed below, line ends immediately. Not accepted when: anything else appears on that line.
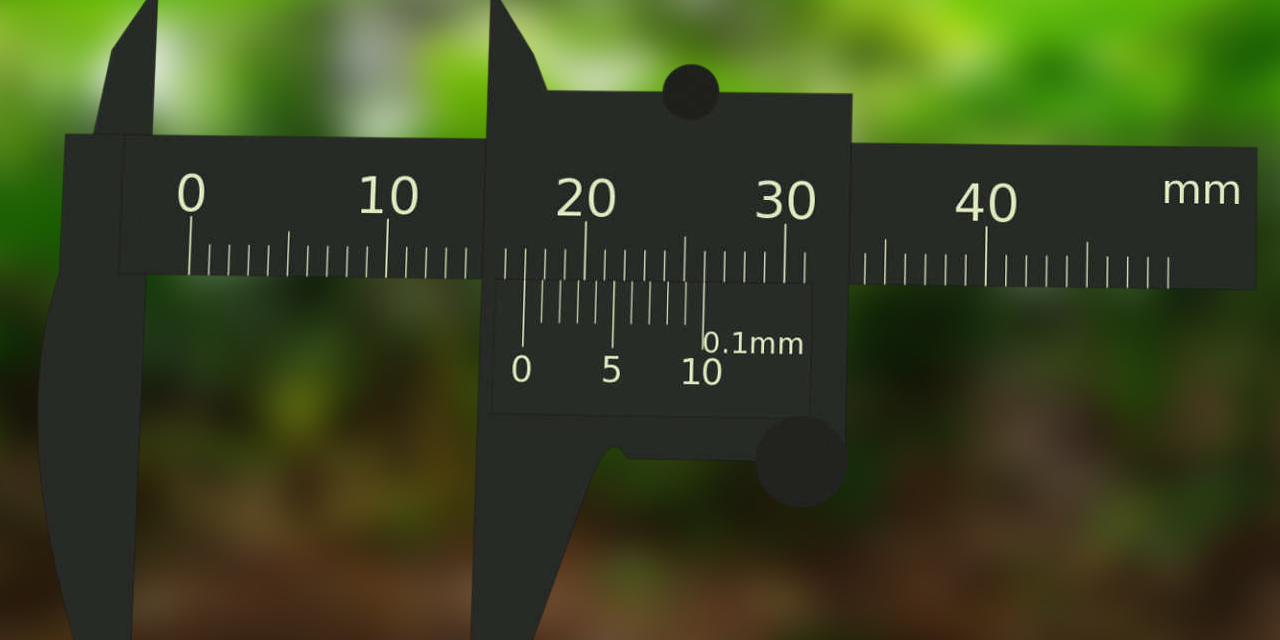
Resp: 17.0 mm
